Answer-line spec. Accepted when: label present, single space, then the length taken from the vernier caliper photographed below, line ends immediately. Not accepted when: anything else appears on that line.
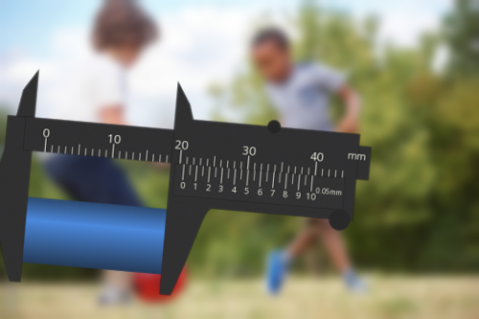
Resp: 20.6 mm
